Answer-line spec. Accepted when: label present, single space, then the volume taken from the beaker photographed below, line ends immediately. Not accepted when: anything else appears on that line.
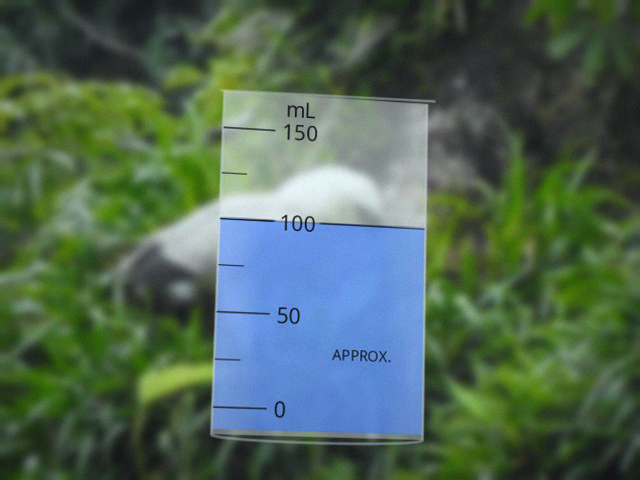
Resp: 100 mL
